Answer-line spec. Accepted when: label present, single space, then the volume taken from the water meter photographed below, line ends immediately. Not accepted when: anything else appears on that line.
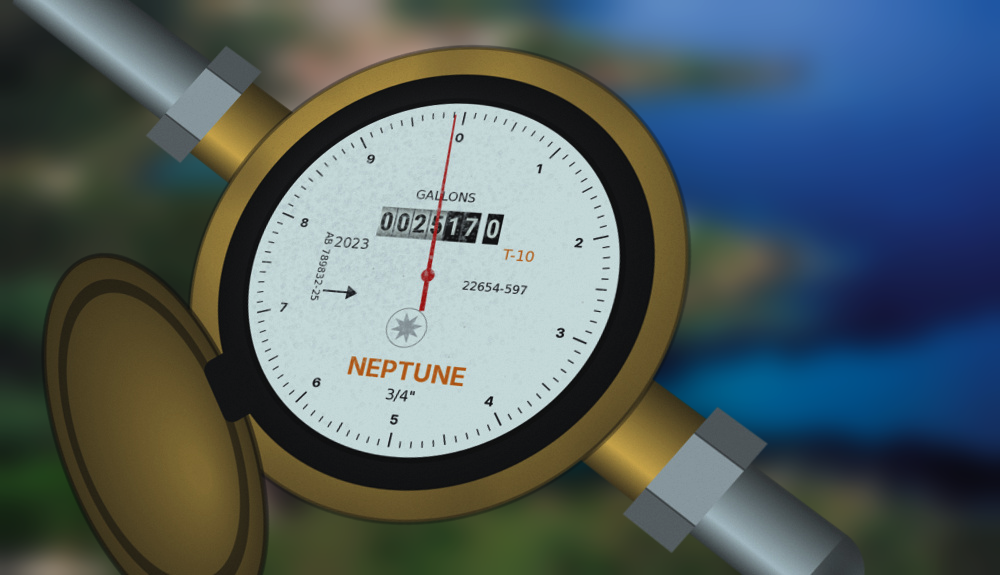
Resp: 25169.9 gal
